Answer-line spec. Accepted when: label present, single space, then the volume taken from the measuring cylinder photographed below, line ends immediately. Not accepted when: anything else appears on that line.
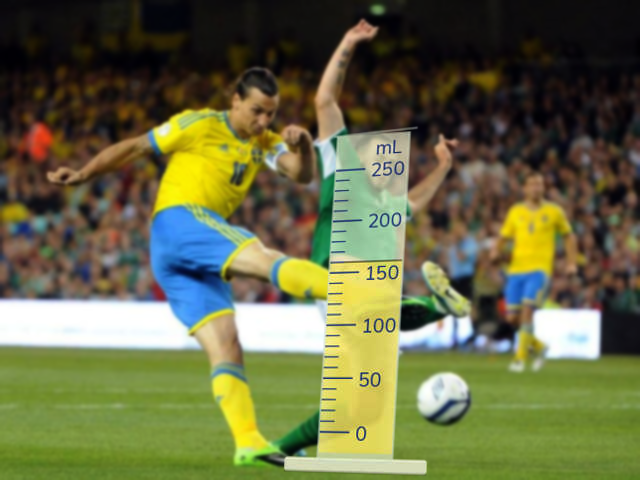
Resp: 160 mL
